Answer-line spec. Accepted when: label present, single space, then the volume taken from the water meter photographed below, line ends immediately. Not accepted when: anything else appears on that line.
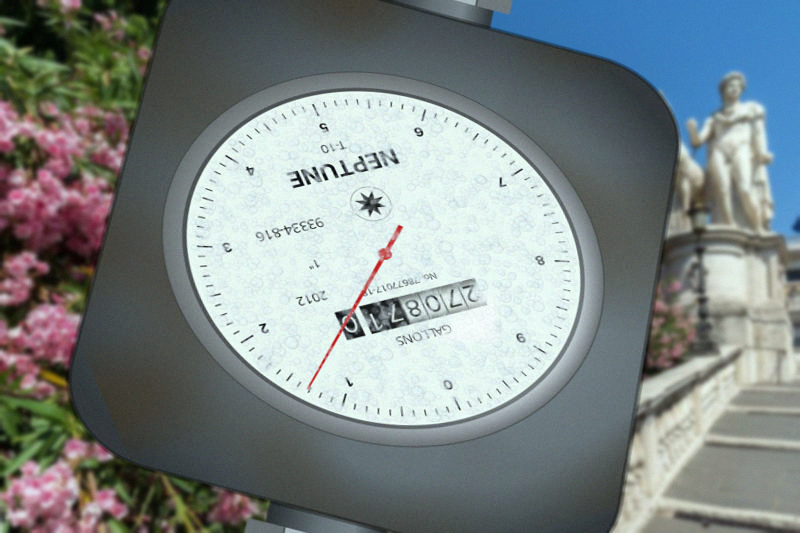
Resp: 2708711.3 gal
